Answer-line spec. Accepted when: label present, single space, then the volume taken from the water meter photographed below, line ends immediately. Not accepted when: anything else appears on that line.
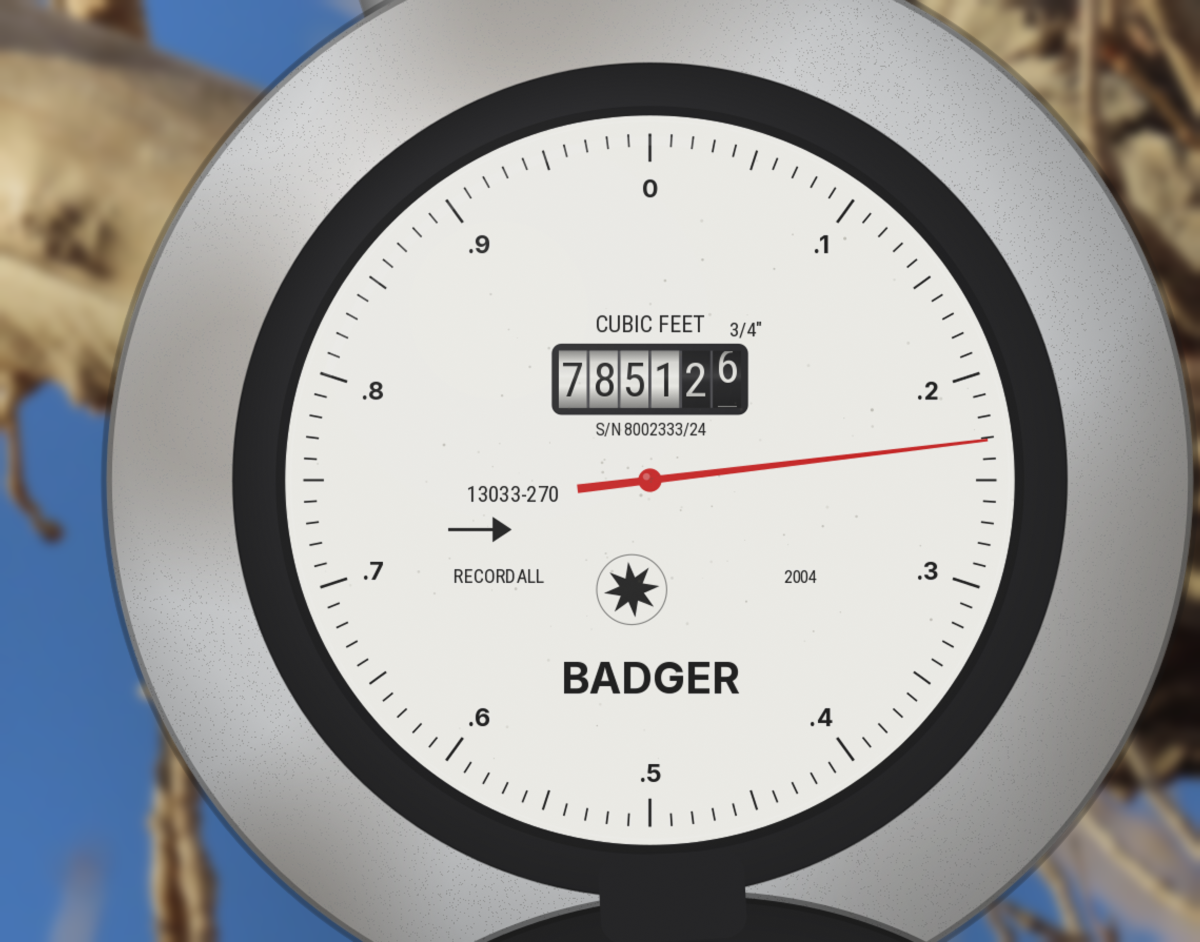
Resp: 785126.23 ft³
